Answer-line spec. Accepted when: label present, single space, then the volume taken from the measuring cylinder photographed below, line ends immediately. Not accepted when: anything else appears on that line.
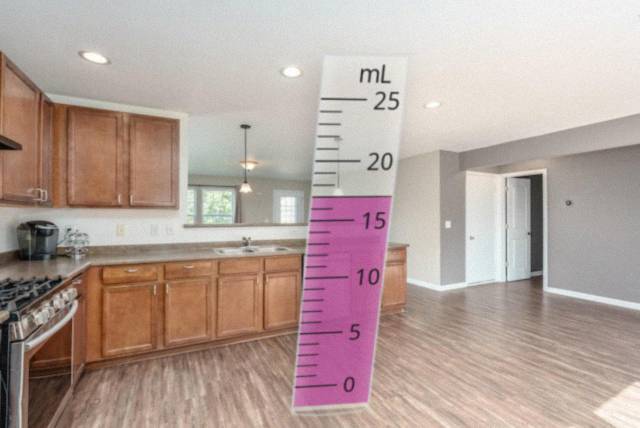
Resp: 17 mL
